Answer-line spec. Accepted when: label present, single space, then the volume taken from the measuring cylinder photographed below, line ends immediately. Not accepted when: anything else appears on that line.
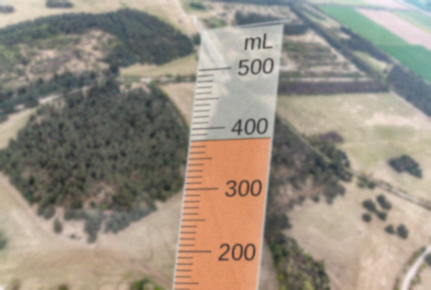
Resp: 380 mL
